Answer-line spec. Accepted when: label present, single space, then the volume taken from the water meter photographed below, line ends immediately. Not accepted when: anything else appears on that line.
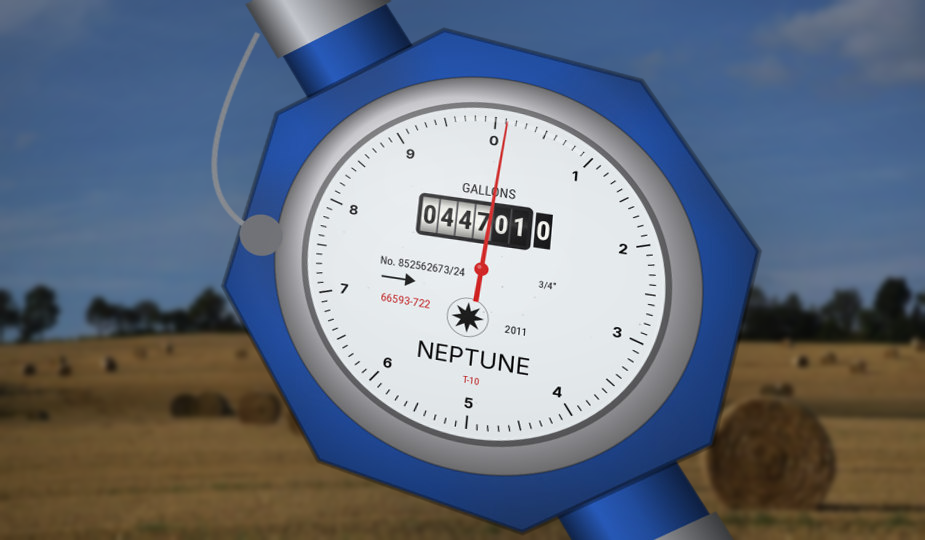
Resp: 447010.1 gal
